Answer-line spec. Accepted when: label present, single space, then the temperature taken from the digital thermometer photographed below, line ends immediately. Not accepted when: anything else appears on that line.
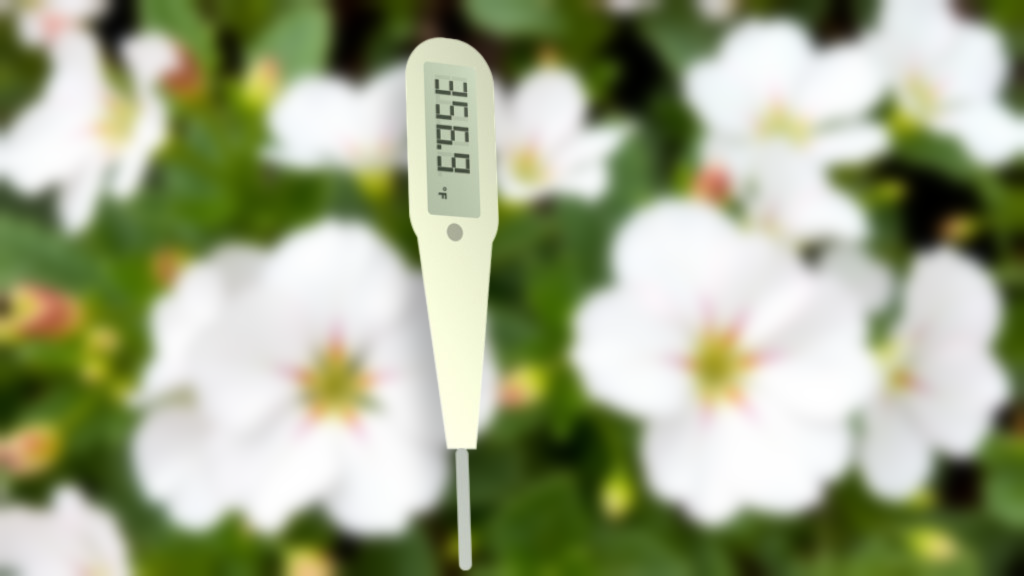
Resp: 356.9 °F
